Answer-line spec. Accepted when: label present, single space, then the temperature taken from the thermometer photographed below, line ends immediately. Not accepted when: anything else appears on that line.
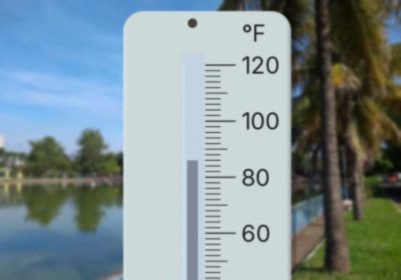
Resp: 86 °F
